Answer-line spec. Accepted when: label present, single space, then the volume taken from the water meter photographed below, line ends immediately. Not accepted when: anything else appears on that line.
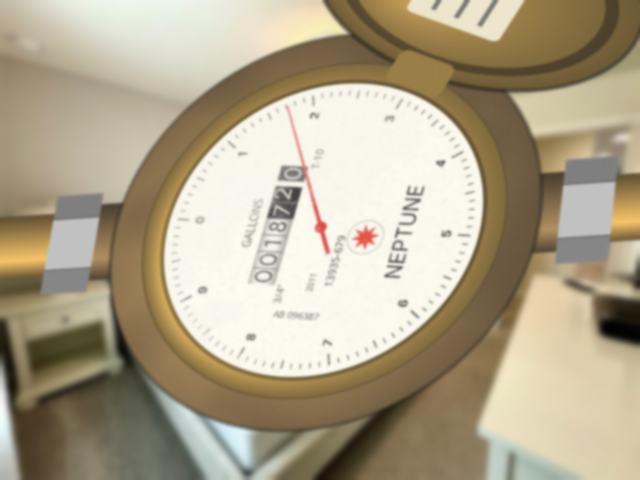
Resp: 18721.7 gal
